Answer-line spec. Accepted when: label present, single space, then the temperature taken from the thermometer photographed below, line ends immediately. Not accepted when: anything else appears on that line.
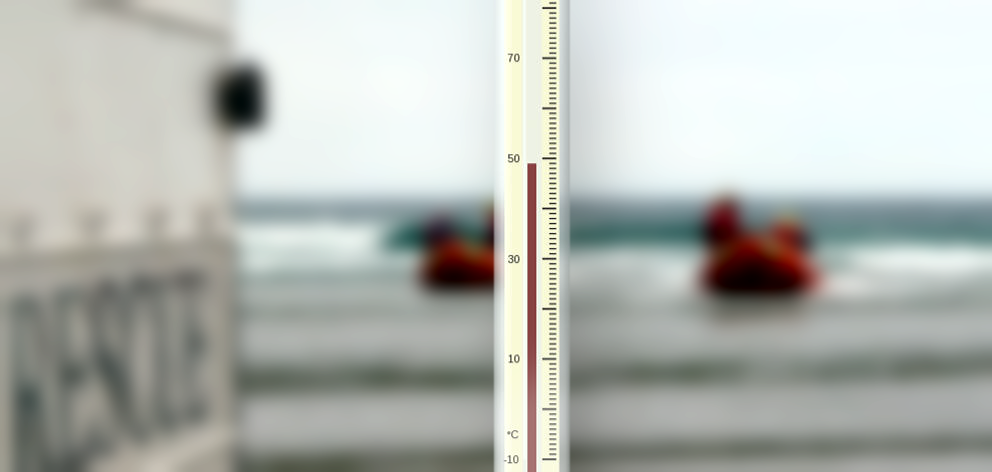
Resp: 49 °C
